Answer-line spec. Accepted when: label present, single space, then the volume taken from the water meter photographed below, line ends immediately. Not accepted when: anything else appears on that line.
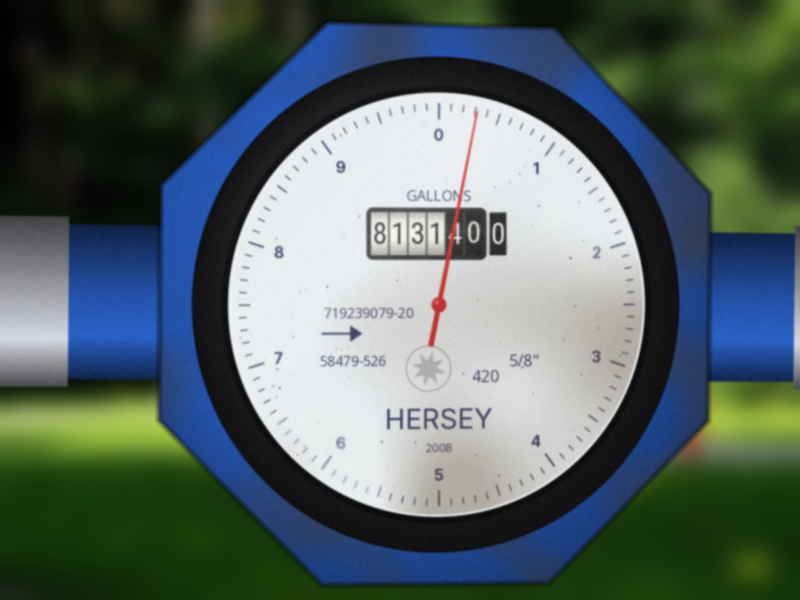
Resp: 8131400.3 gal
